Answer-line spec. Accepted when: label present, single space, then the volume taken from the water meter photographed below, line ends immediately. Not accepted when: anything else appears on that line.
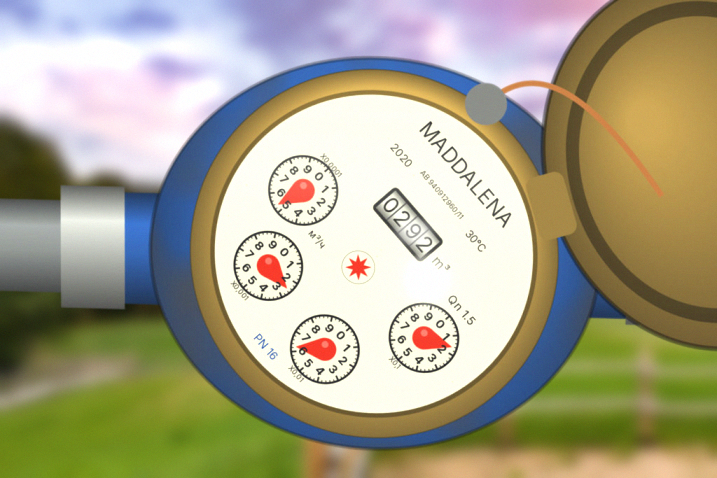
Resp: 292.1625 m³
